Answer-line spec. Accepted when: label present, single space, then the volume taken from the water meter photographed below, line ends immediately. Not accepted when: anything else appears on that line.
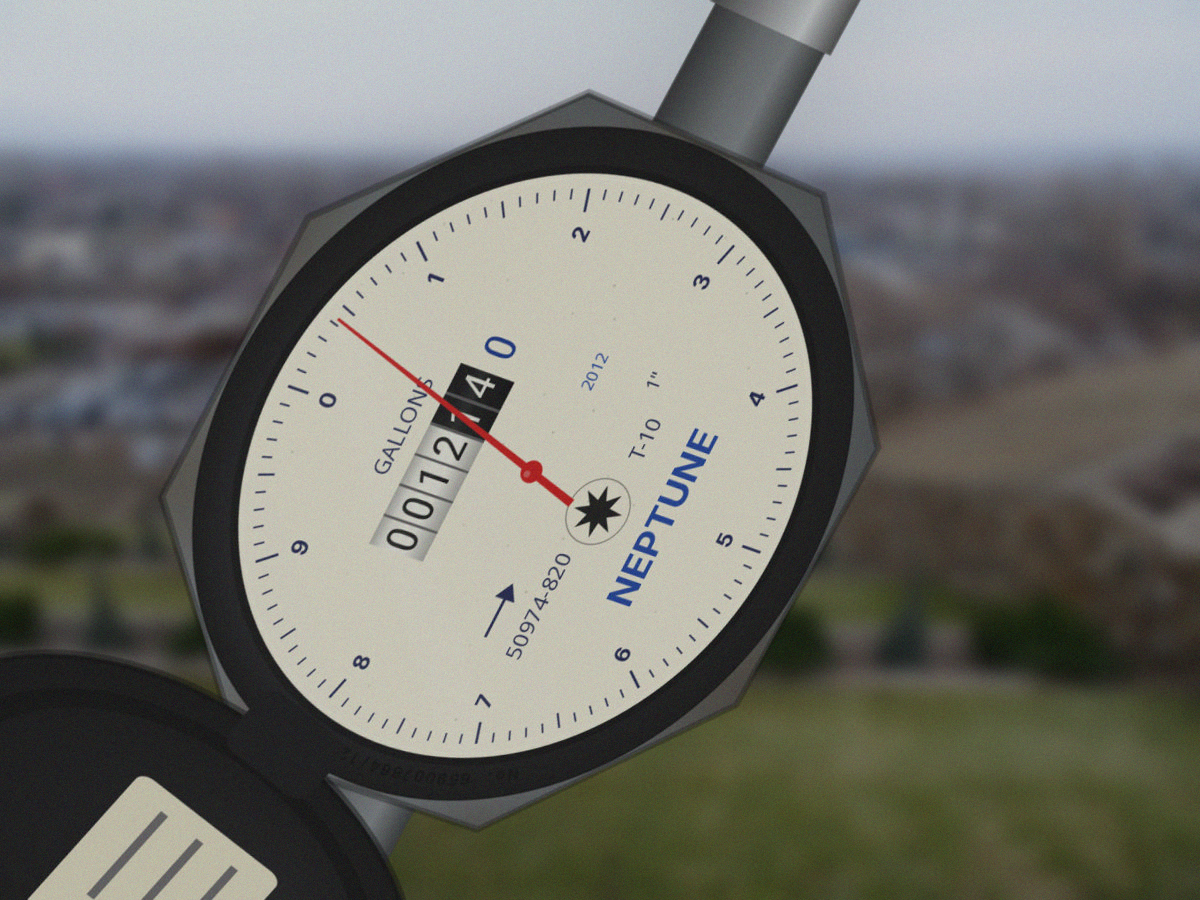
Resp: 12140.4 gal
